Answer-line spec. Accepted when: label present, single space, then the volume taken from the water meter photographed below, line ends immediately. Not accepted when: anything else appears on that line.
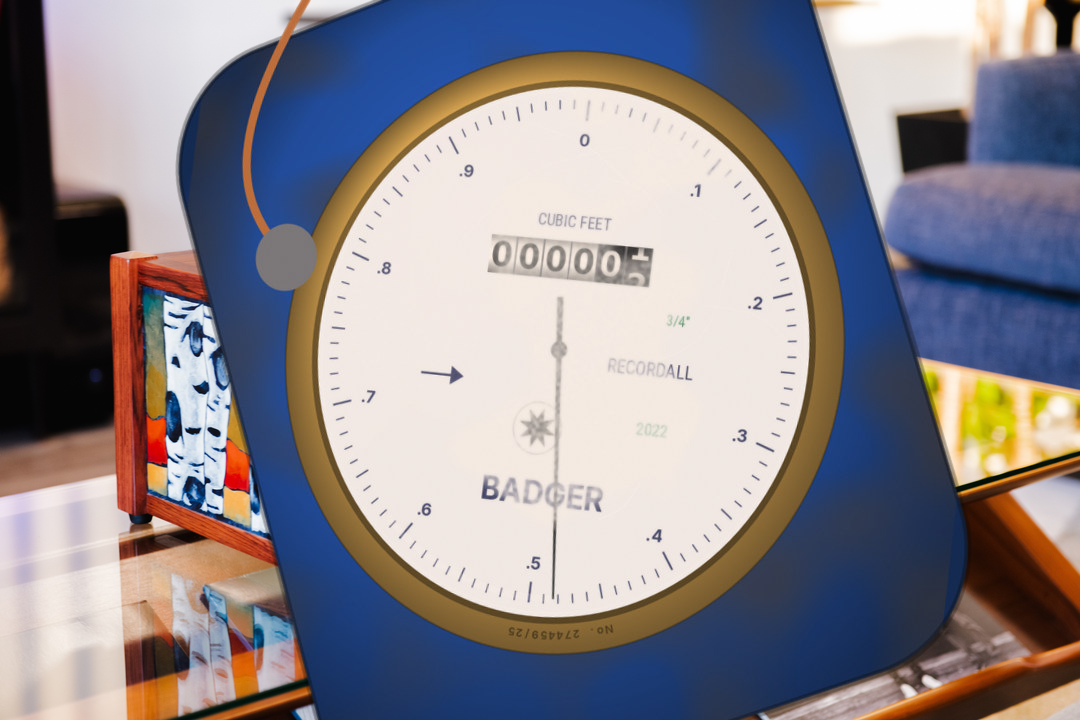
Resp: 1.48 ft³
